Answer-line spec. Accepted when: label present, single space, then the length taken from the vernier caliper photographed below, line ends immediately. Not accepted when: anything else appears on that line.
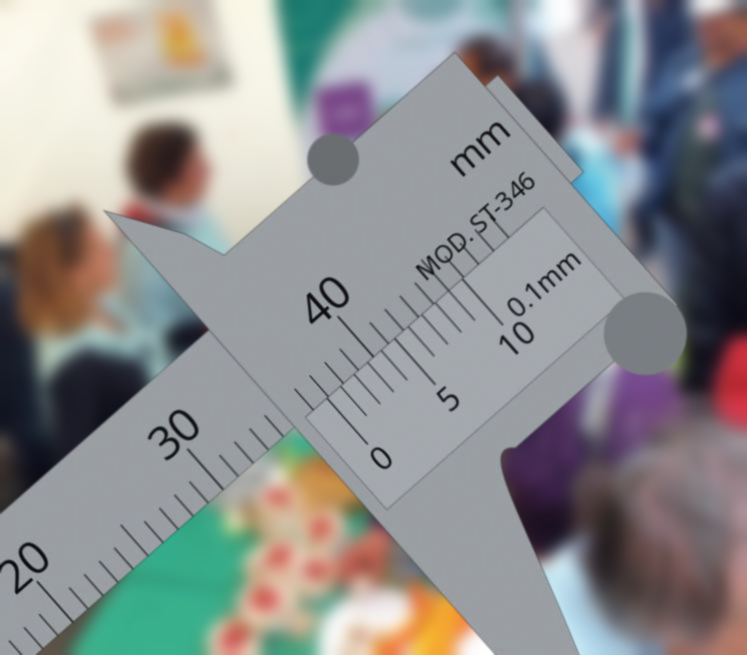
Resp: 36.9 mm
